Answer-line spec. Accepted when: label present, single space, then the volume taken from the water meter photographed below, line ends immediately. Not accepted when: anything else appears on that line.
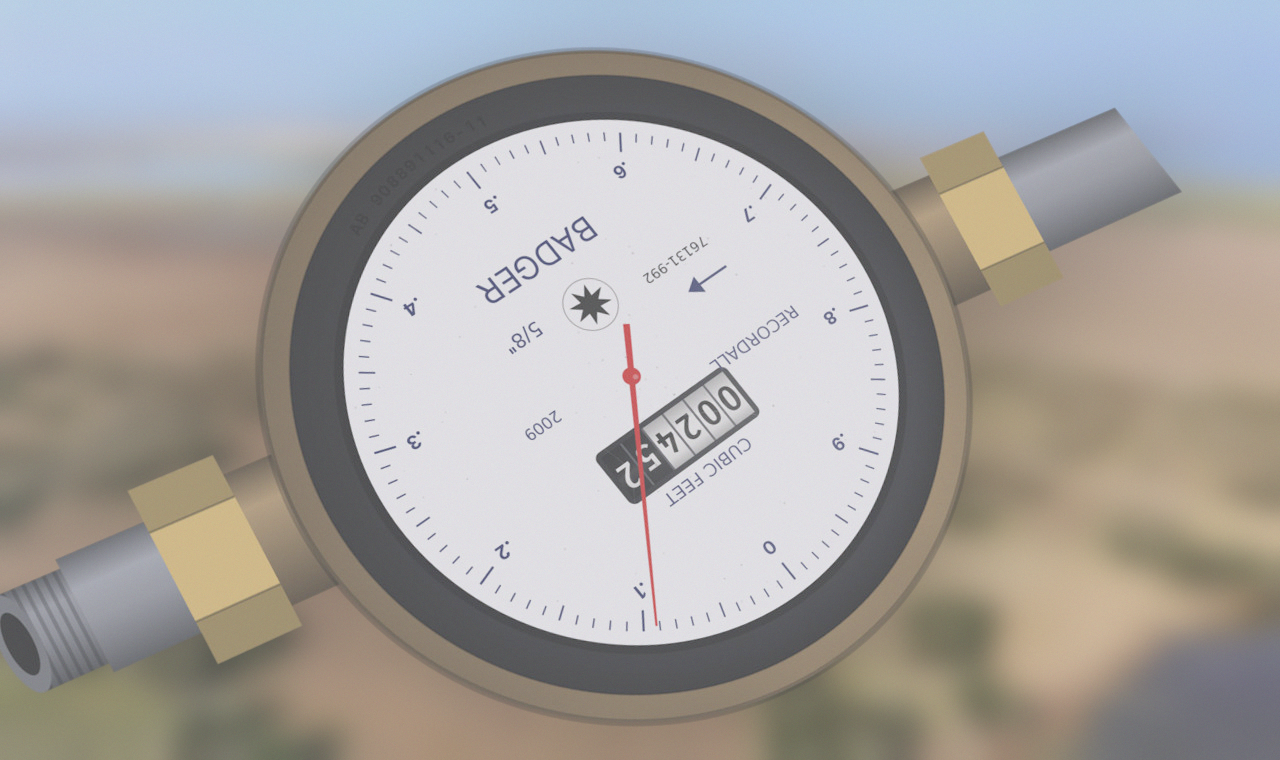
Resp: 2452.09 ft³
